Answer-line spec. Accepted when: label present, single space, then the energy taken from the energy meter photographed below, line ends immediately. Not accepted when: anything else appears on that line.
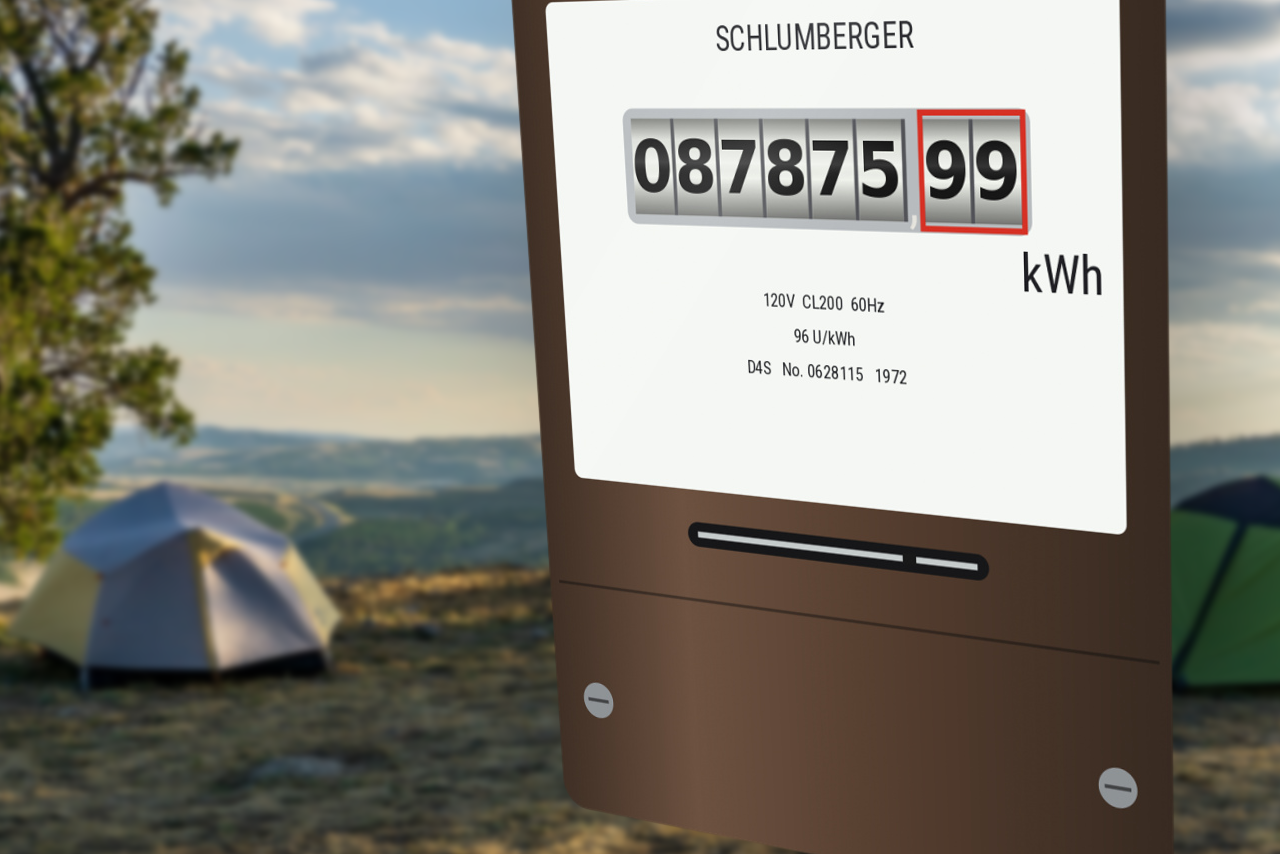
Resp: 87875.99 kWh
